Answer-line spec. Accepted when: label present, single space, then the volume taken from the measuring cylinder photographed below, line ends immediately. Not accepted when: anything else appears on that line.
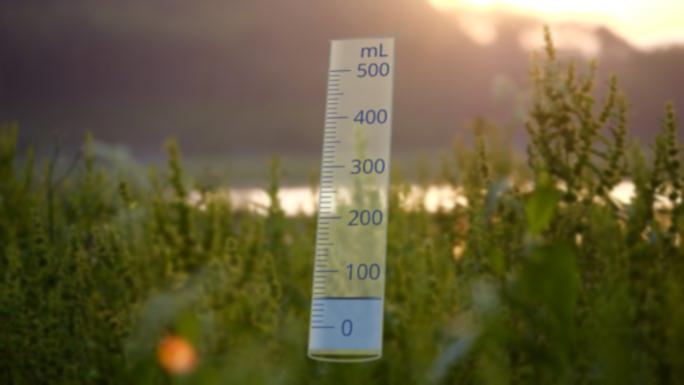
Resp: 50 mL
